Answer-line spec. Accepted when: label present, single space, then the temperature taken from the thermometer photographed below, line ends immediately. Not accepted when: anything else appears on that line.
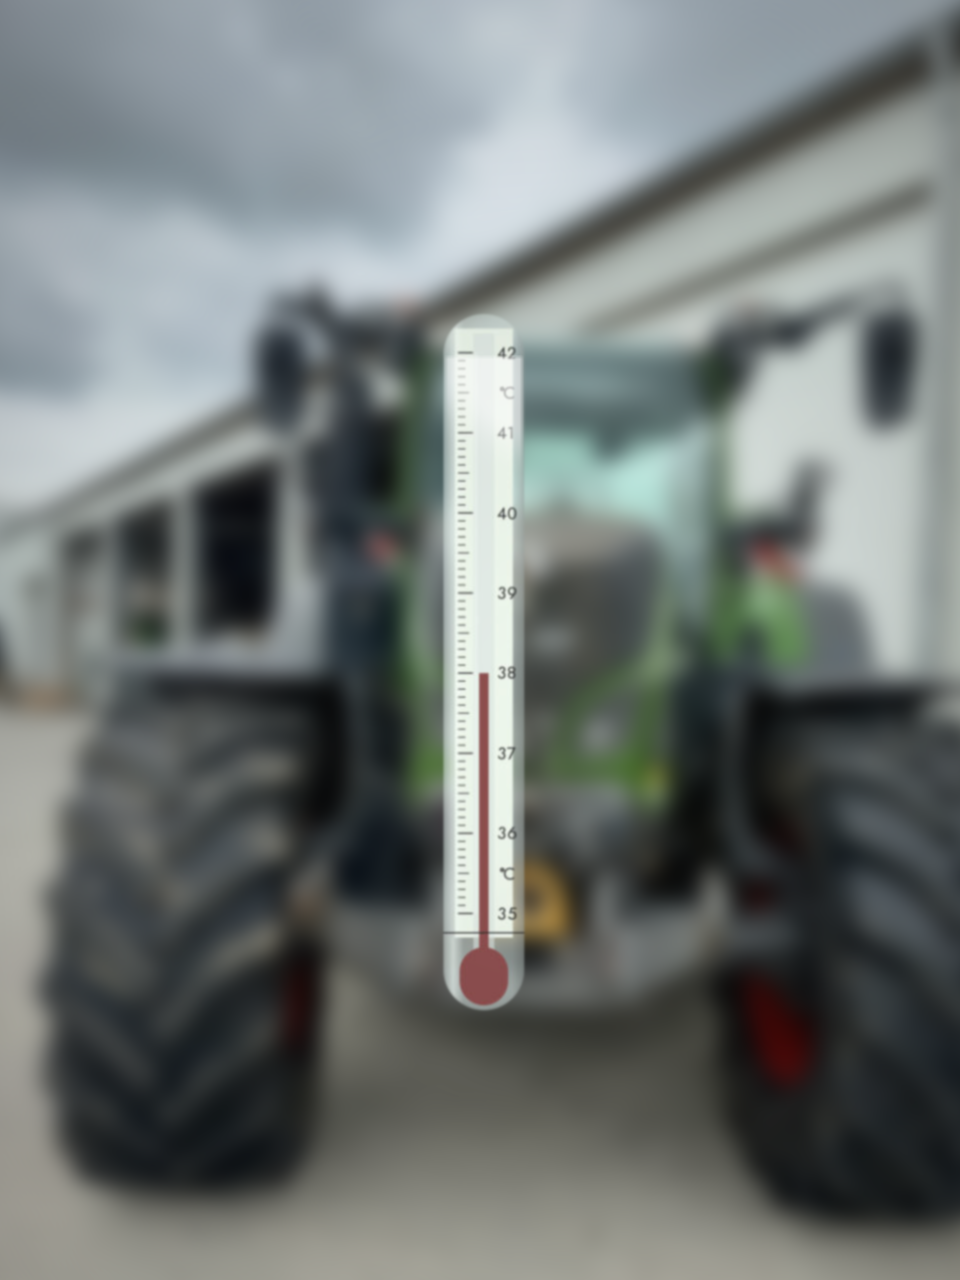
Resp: 38 °C
